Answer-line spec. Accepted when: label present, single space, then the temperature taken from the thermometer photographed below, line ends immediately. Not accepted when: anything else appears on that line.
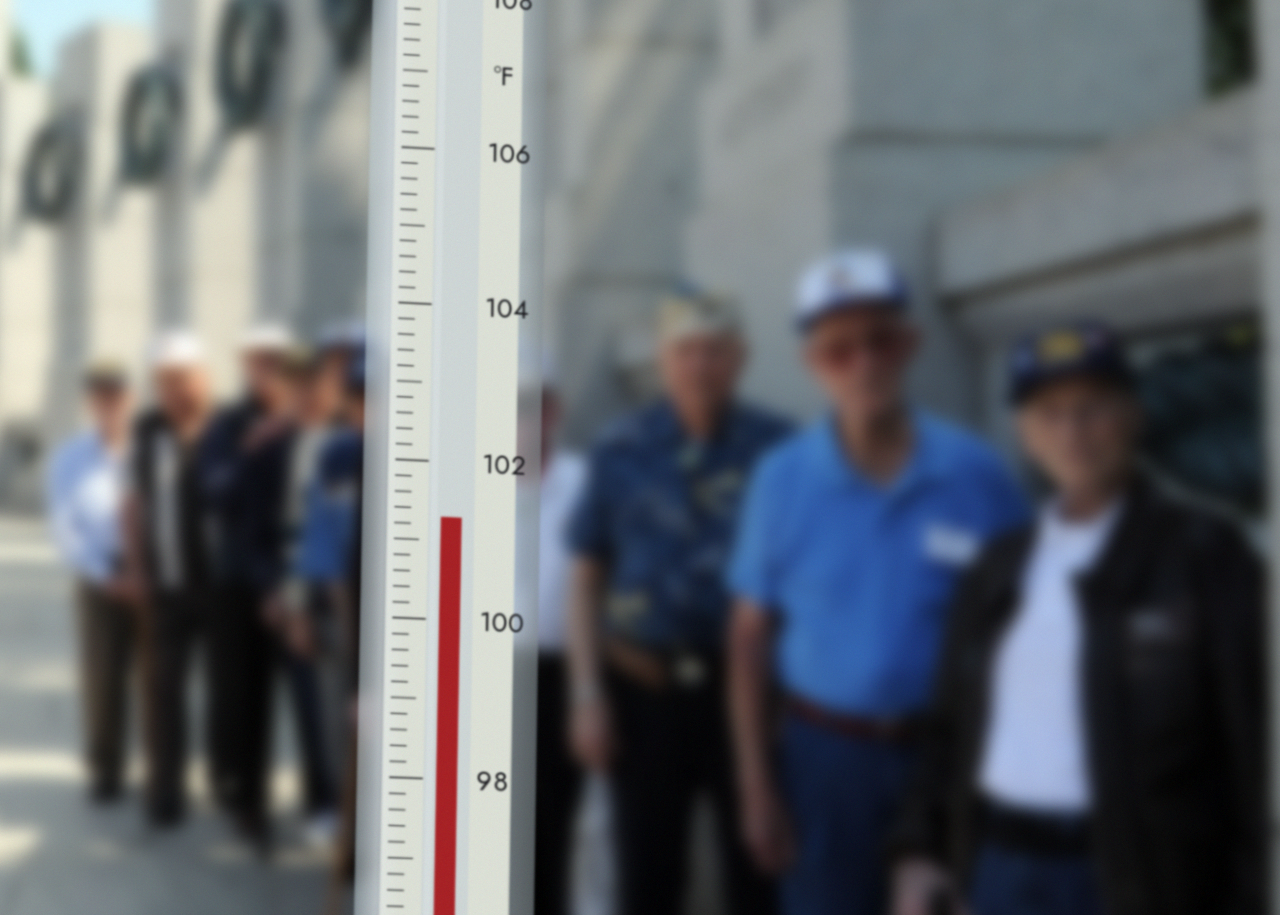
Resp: 101.3 °F
